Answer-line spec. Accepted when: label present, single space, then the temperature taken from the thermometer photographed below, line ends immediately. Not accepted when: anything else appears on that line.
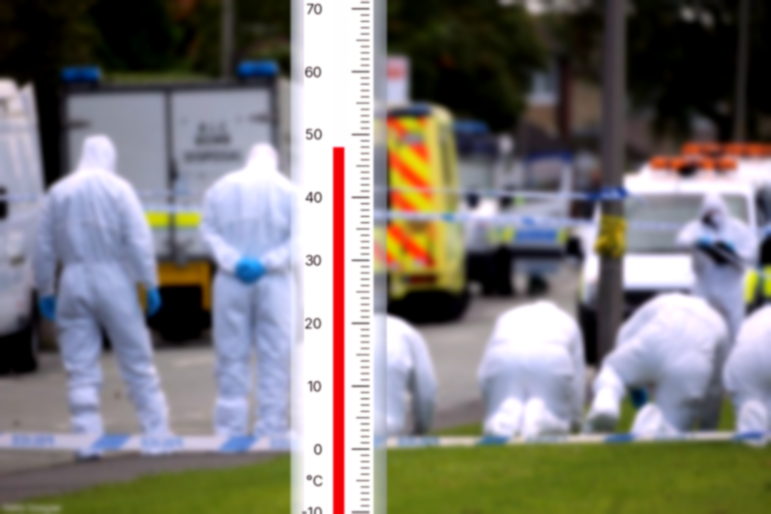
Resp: 48 °C
